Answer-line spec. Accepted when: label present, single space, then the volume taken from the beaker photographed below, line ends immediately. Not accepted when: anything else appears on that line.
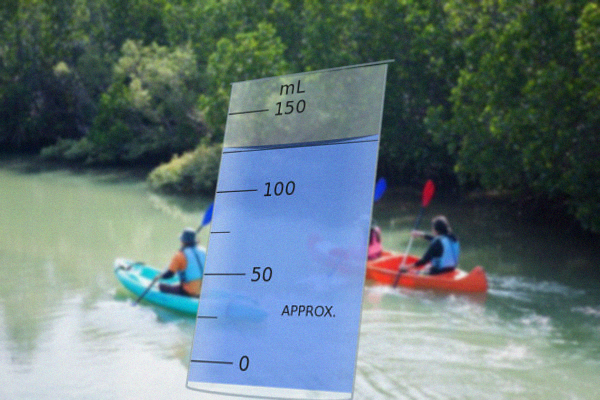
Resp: 125 mL
